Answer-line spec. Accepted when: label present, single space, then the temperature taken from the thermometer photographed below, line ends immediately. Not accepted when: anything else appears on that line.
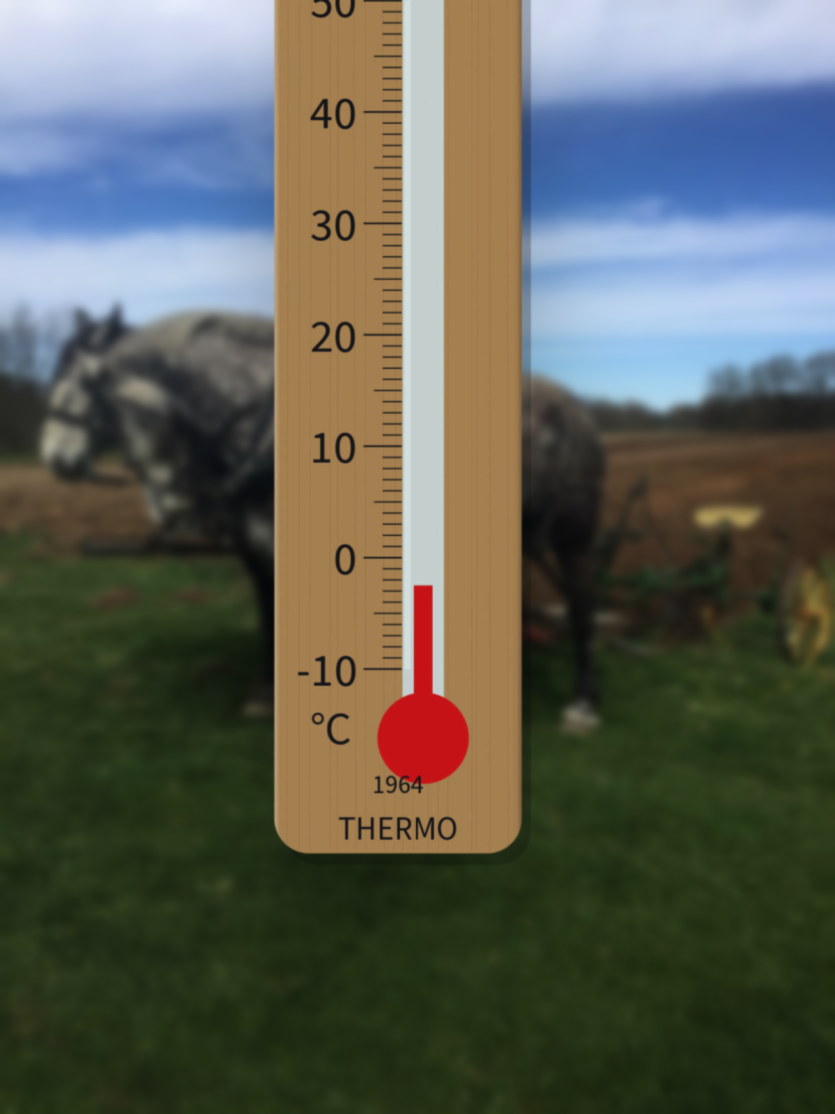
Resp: -2.5 °C
